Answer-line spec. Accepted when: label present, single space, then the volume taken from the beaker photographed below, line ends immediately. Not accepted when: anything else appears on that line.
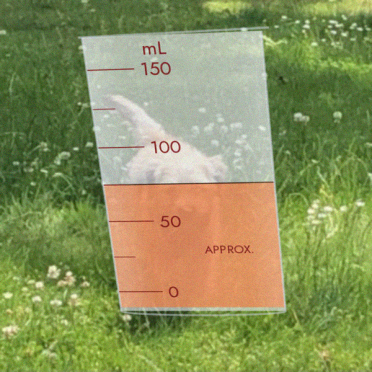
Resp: 75 mL
